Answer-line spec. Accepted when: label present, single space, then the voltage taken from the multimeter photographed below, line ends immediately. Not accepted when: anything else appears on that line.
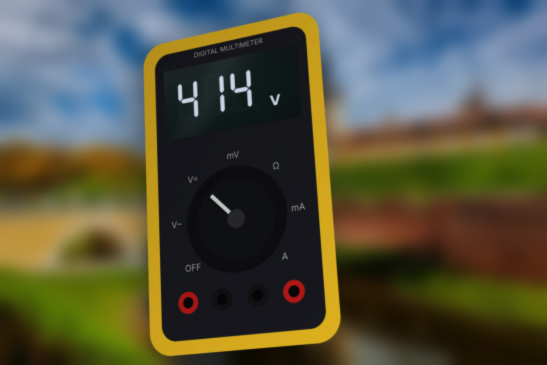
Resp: 414 V
